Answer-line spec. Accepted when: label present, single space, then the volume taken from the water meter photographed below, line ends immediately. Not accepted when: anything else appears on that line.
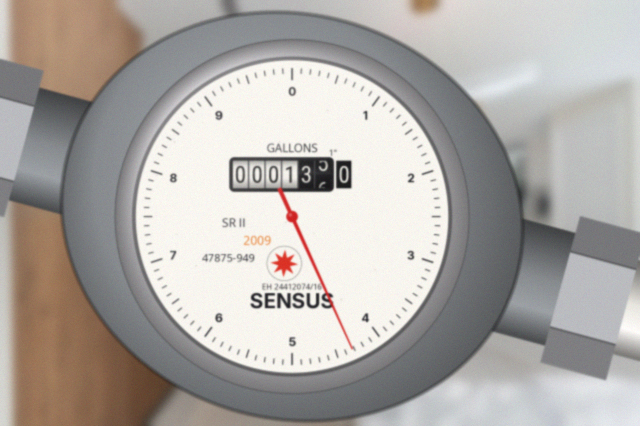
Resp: 1354.3 gal
